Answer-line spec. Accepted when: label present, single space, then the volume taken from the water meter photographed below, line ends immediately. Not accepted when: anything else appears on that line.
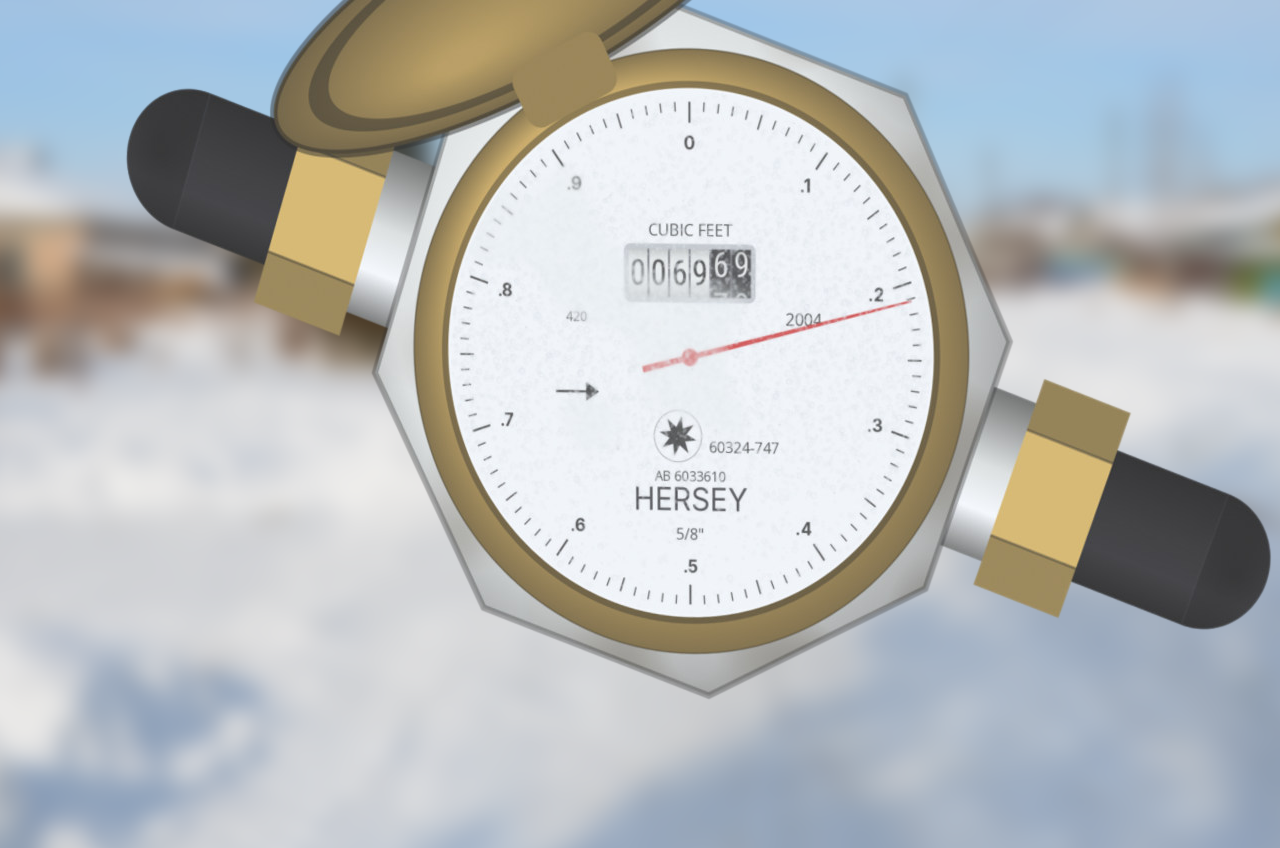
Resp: 6969.21 ft³
